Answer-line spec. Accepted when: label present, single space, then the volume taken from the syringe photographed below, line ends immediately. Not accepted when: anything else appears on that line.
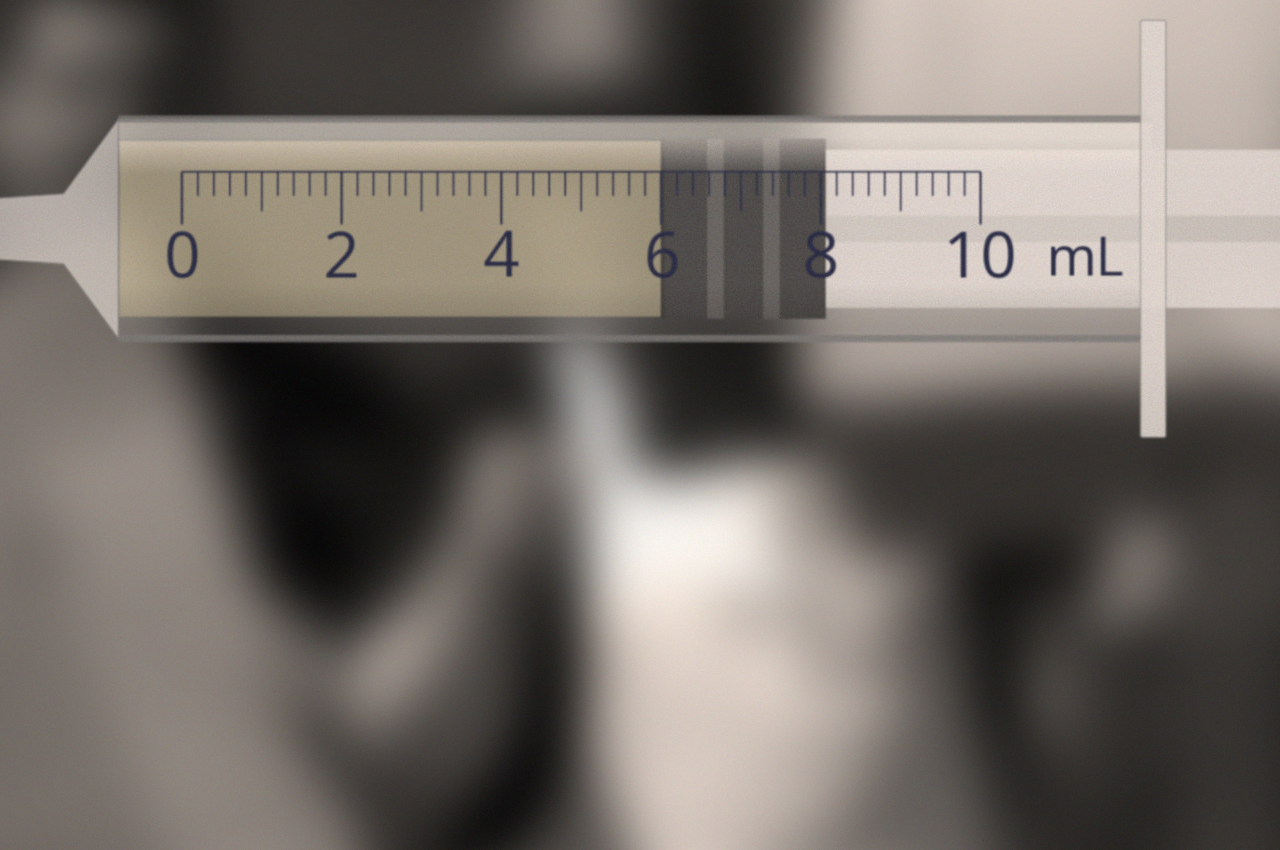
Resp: 6 mL
